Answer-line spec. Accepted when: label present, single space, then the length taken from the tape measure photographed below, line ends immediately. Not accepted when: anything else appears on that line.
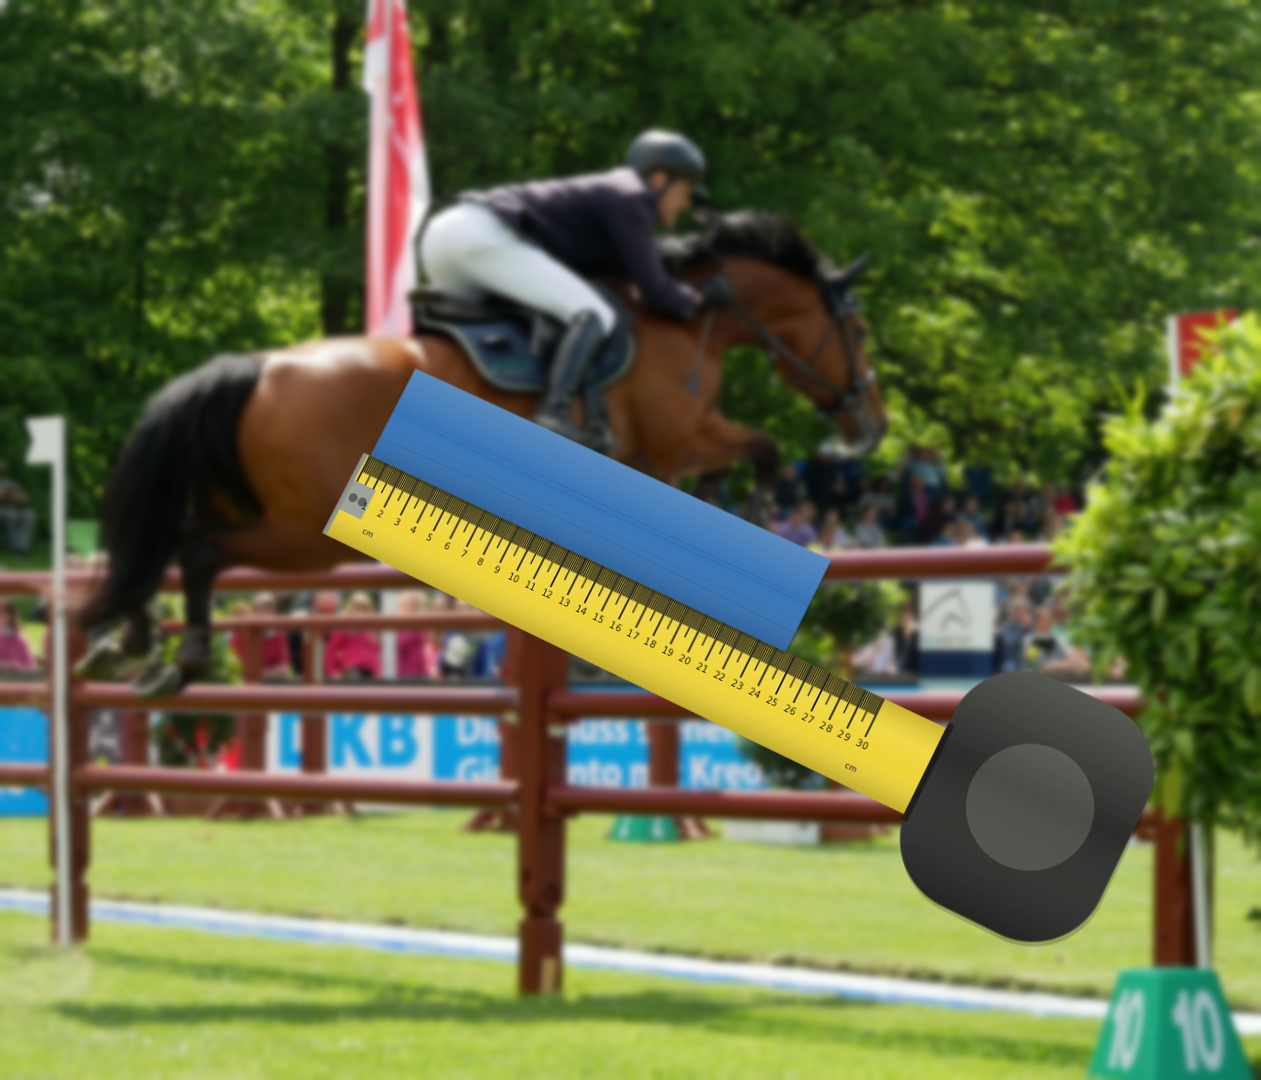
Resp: 24.5 cm
